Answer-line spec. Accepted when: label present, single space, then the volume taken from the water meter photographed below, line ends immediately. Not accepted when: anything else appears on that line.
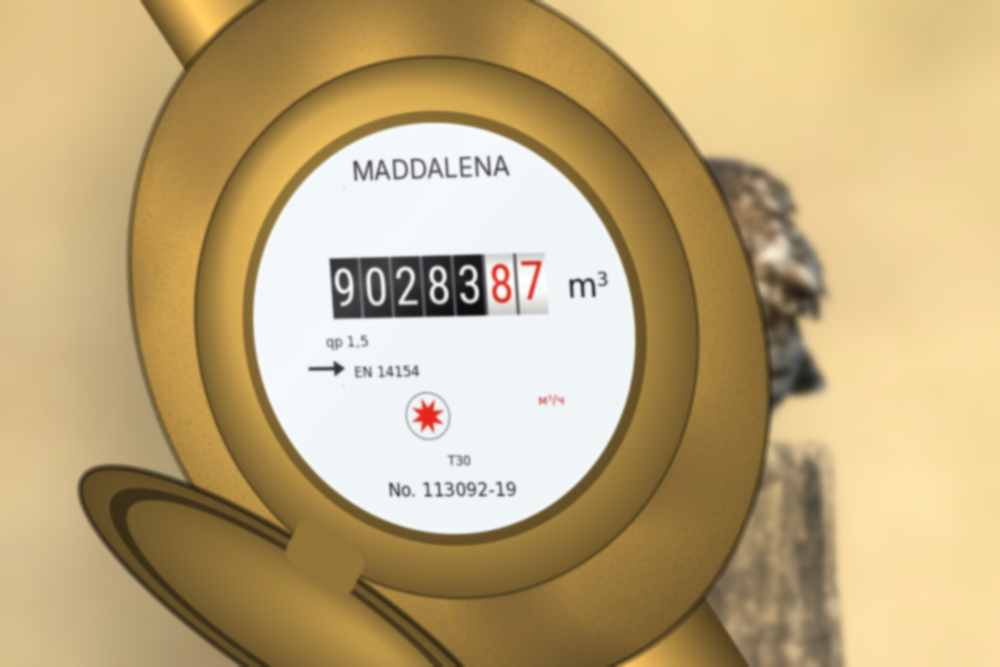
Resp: 90283.87 m³
